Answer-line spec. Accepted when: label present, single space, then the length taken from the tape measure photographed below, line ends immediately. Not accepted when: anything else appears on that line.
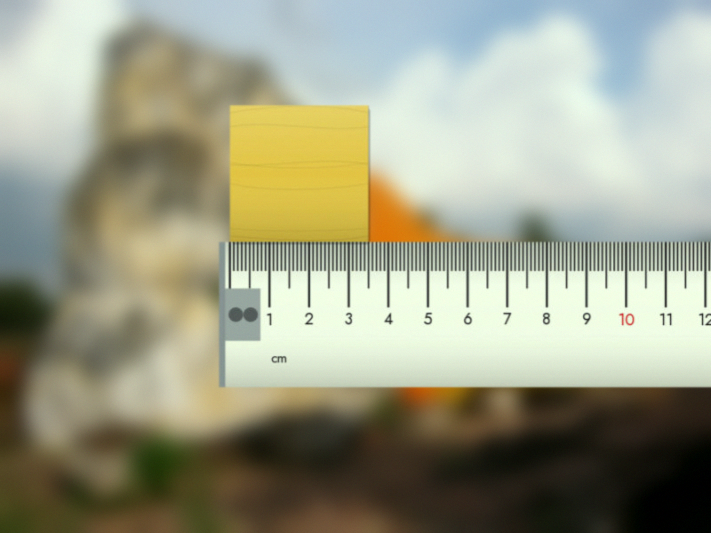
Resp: 3.5 cm
